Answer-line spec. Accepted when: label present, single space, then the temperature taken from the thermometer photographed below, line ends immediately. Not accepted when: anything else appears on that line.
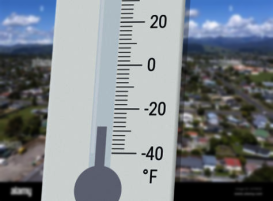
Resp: -28 °F
